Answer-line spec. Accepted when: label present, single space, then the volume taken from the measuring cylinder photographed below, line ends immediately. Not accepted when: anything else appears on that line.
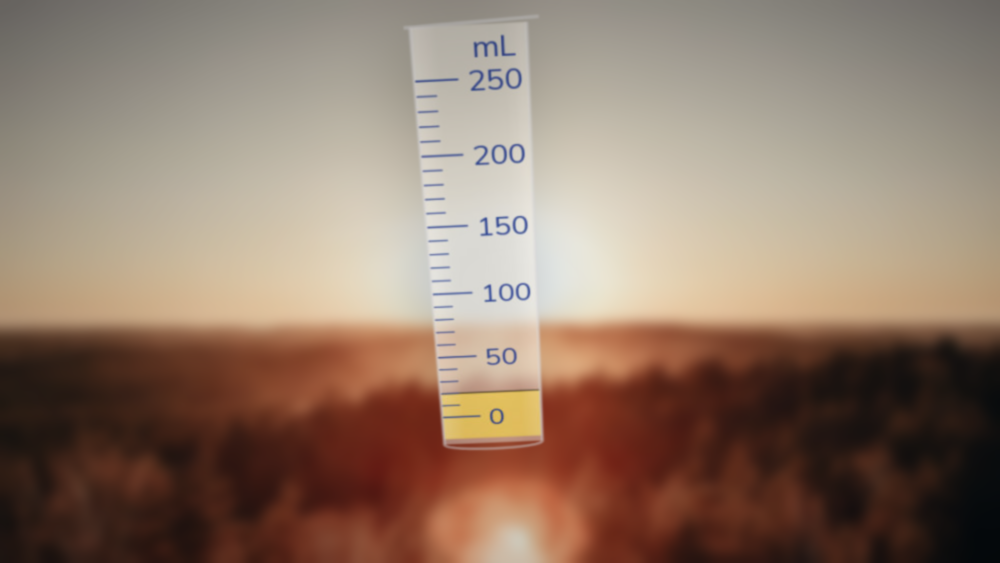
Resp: 20 mL
